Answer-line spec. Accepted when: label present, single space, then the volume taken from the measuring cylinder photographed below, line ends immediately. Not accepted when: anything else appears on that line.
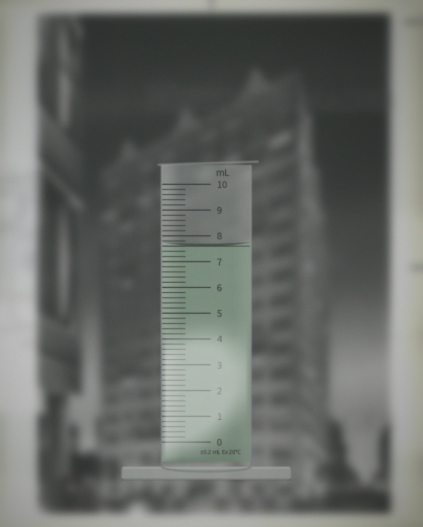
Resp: 7.6 mL
